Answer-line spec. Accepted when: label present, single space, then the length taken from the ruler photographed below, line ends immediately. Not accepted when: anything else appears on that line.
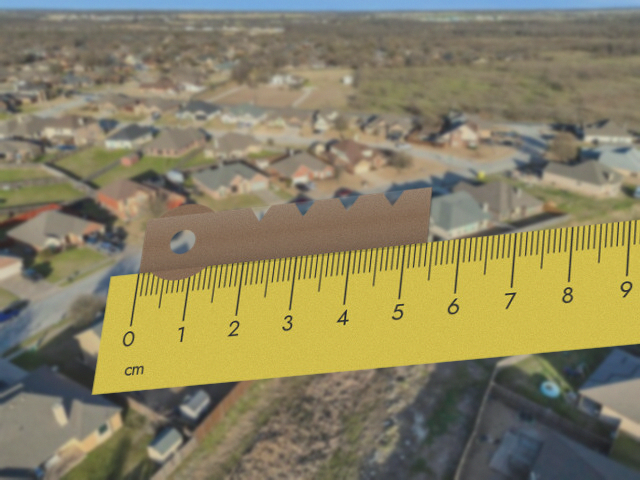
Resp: 5.4 cm
